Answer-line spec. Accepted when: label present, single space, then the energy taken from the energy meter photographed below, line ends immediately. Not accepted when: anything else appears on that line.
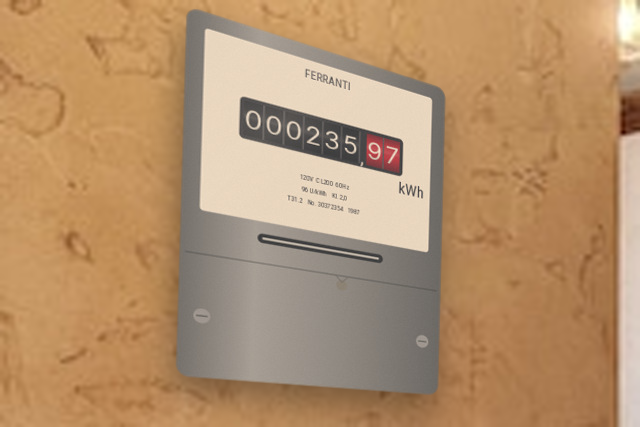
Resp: 235.97 kWh
